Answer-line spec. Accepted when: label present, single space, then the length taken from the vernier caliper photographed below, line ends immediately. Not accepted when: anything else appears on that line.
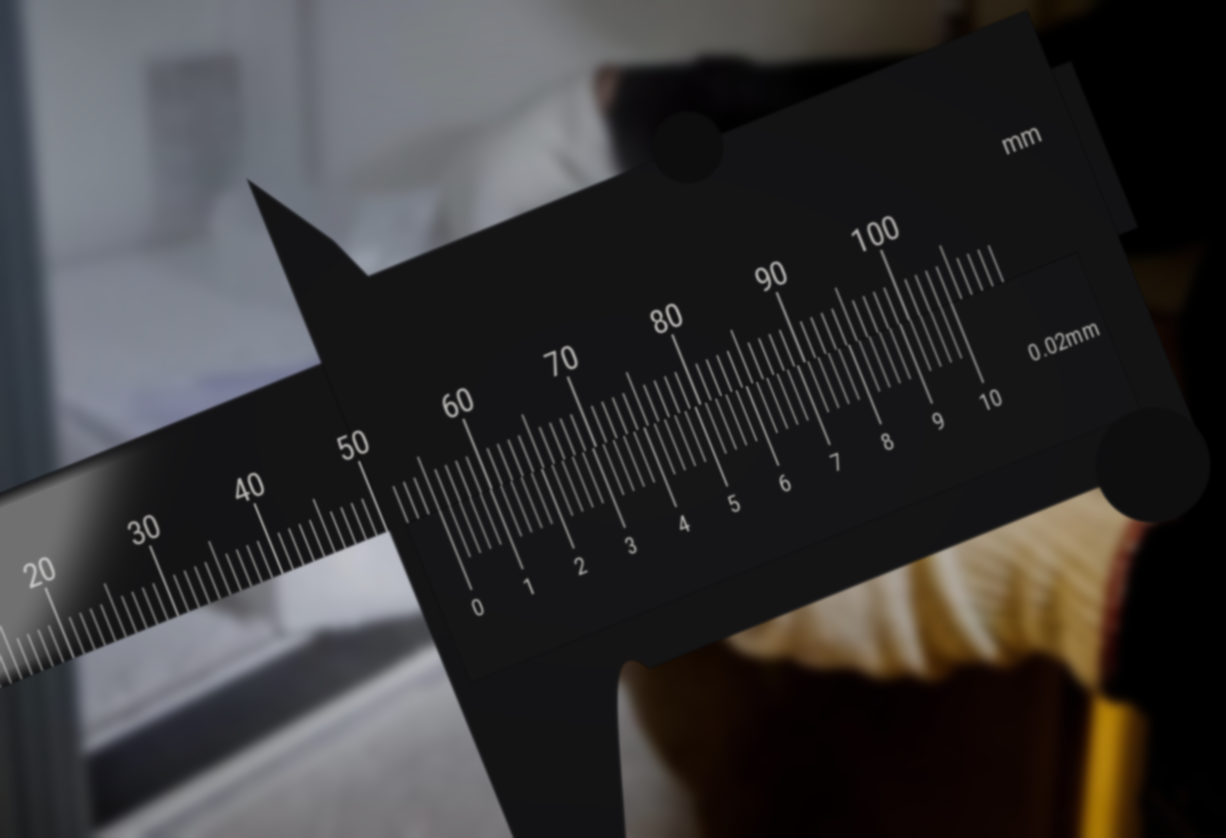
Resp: 55.0 mm
